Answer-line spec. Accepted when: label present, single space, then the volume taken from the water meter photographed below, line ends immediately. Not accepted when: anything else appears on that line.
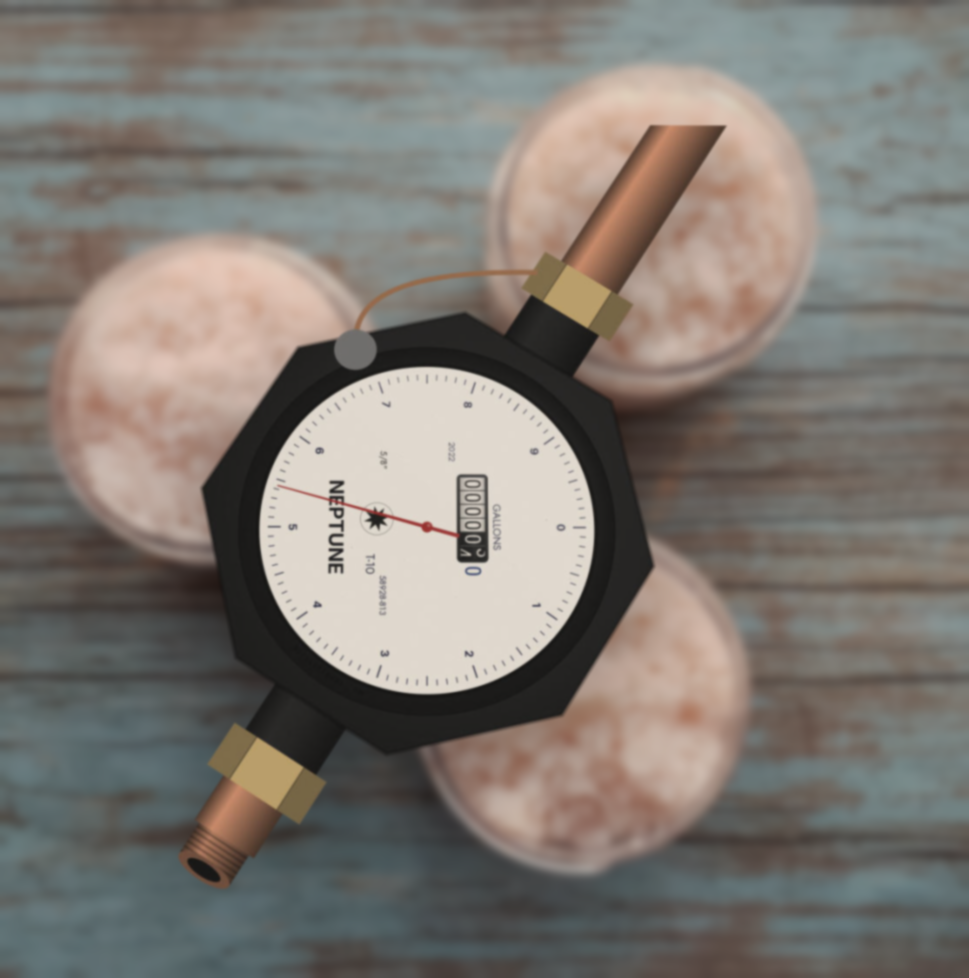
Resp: 35.4 gal
